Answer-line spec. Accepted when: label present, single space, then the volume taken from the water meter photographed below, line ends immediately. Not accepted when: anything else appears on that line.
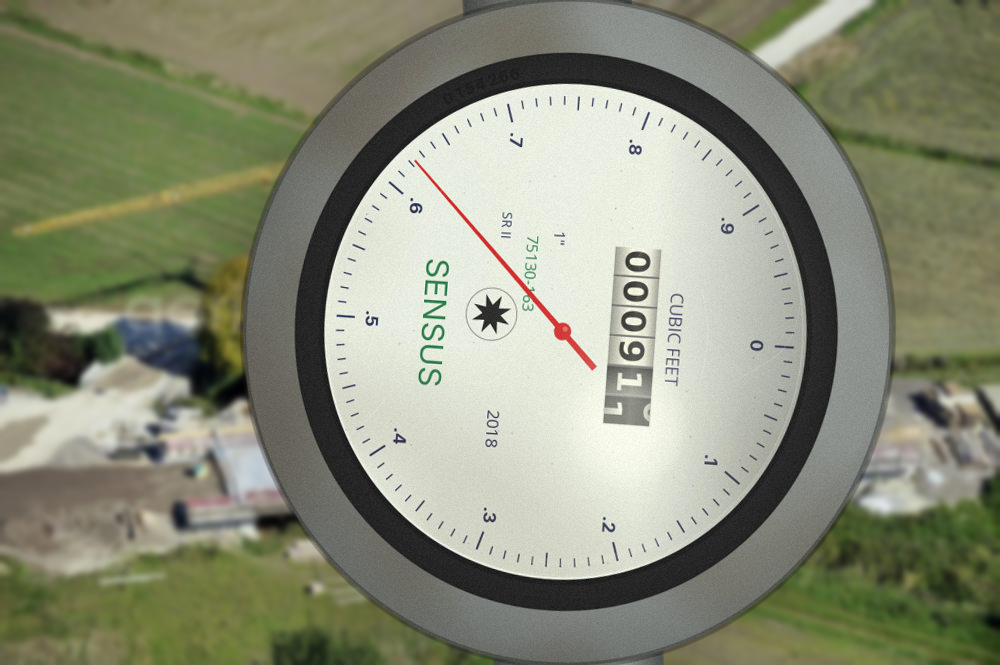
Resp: 910.62 ft³
